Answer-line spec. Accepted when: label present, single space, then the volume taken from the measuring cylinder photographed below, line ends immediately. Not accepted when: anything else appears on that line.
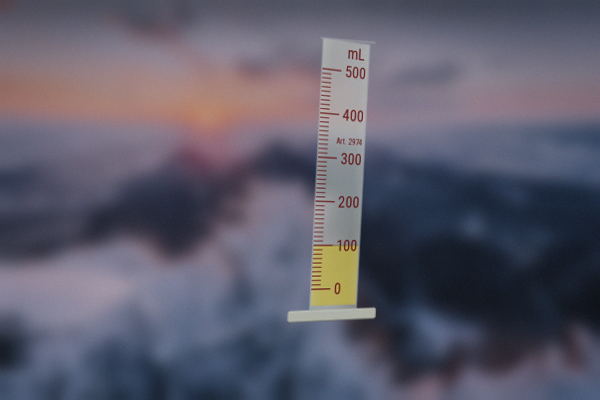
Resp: 100 mL
